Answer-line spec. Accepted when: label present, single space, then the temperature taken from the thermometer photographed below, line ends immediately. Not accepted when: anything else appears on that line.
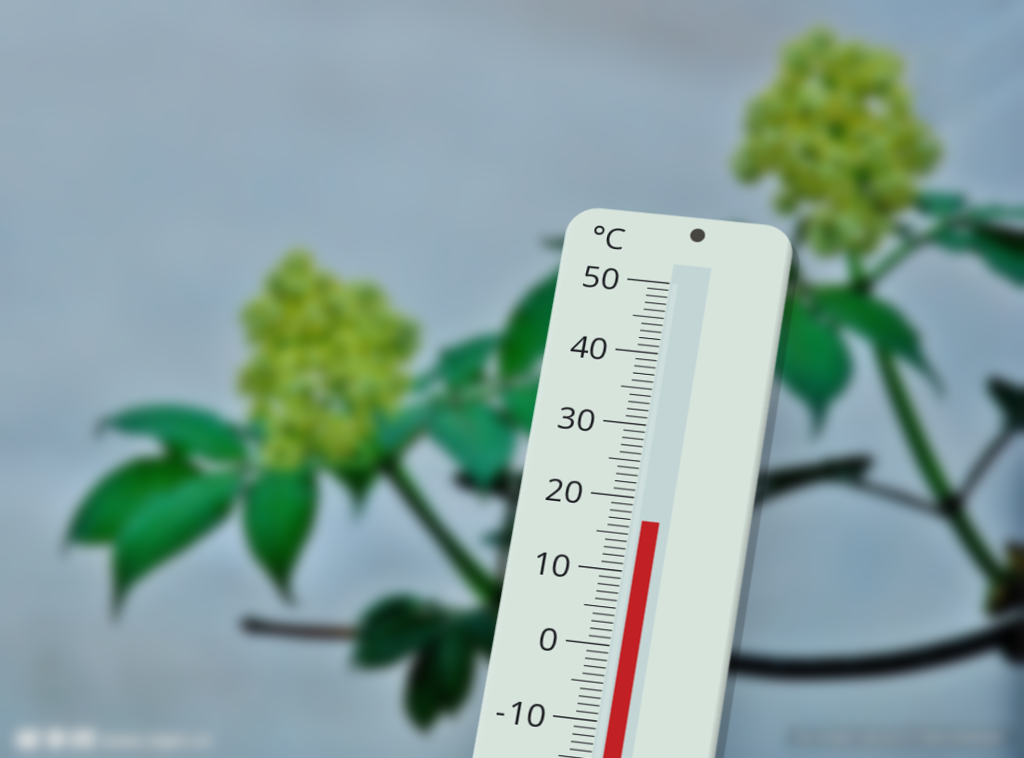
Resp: 17 °C
